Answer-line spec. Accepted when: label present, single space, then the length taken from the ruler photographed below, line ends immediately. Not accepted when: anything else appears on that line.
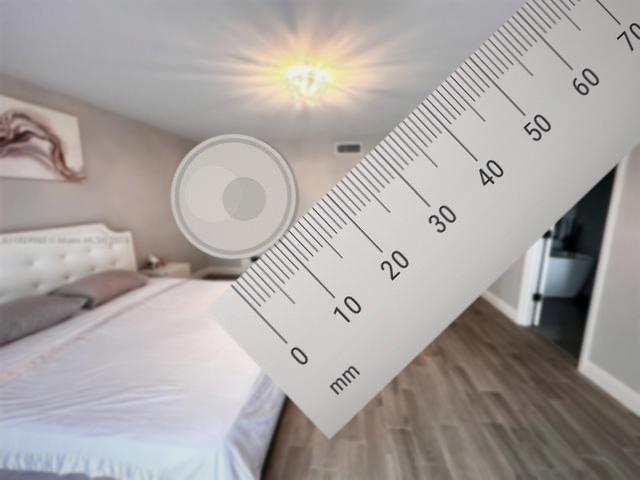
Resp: 19 mm
